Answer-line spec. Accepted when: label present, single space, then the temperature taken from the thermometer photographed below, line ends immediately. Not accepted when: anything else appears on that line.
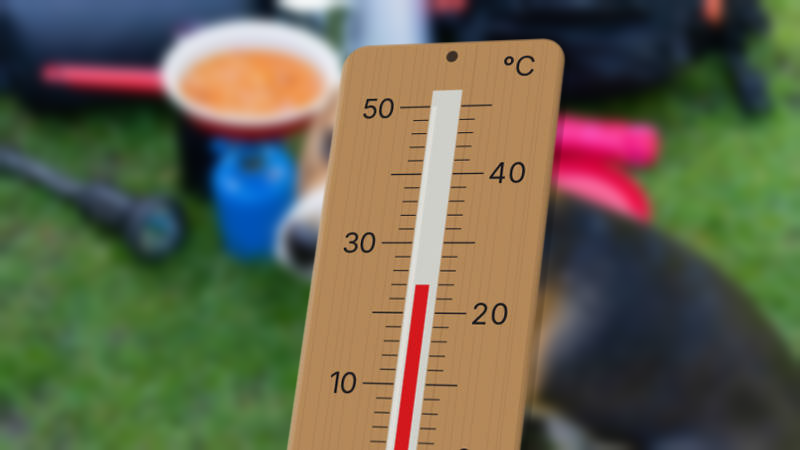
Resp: 24 °C
